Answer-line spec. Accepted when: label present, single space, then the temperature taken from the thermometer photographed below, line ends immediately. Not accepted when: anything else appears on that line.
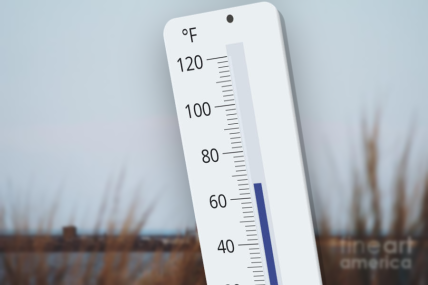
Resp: 66 °F
